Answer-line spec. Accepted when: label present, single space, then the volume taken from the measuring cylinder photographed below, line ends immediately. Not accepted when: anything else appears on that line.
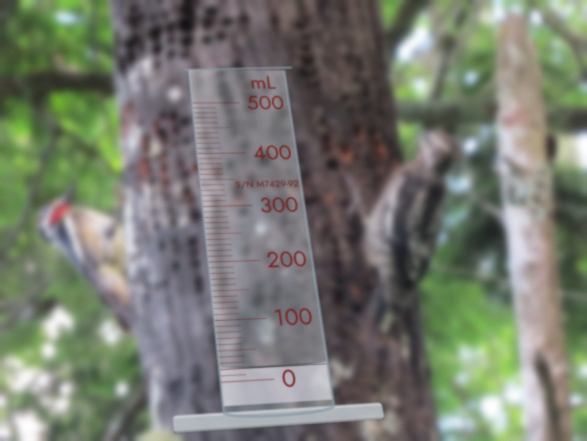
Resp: 20 mL
